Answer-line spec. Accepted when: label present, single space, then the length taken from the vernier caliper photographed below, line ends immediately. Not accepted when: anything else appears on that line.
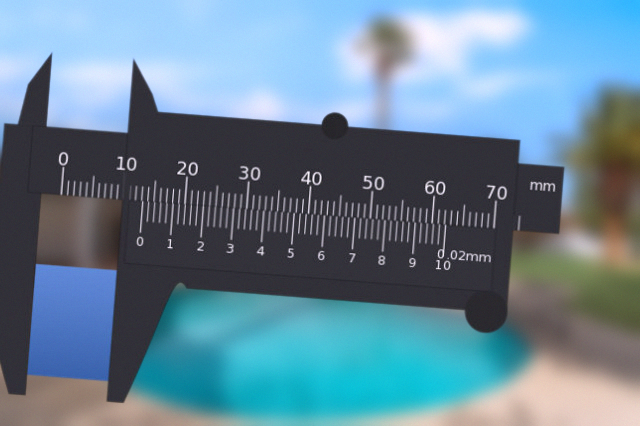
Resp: 13.2 mm
